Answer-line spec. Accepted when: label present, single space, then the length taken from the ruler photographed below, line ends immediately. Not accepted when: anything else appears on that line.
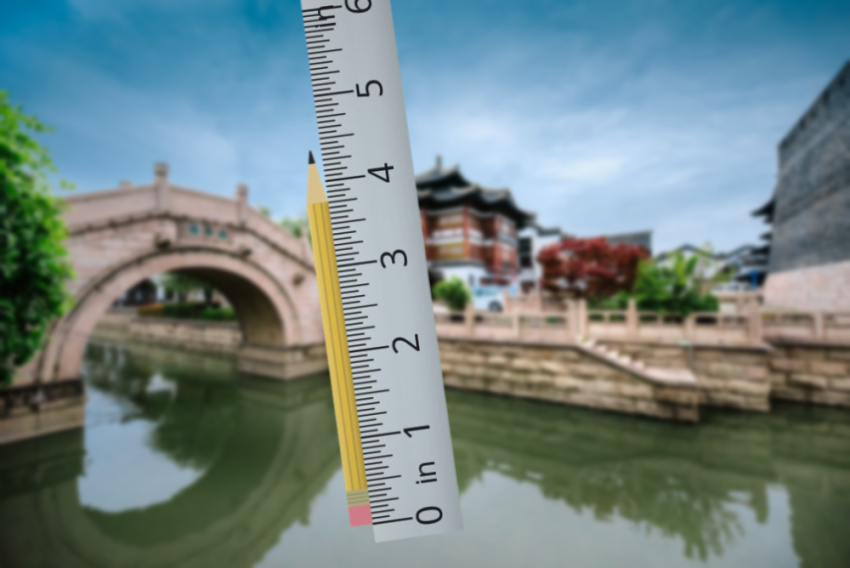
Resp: 4.375 in
